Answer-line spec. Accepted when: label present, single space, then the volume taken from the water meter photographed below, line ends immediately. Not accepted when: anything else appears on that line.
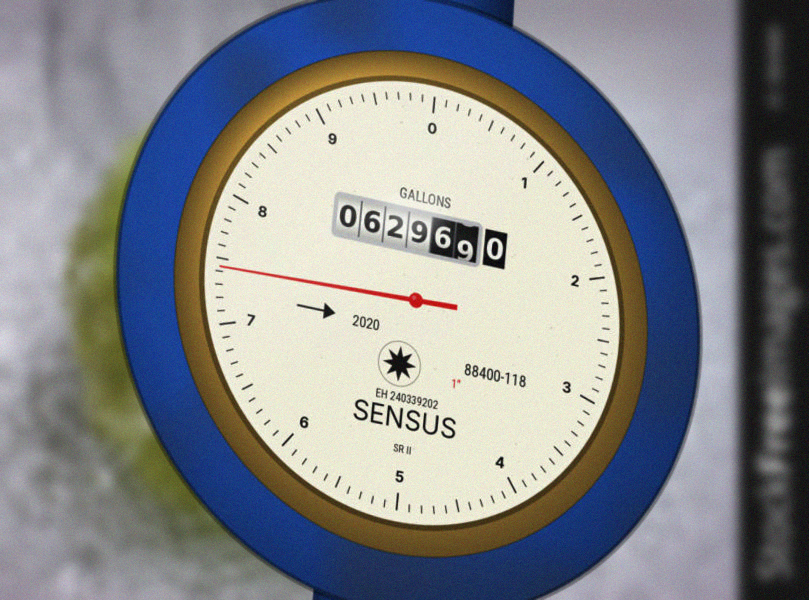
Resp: 629687.4 gal
